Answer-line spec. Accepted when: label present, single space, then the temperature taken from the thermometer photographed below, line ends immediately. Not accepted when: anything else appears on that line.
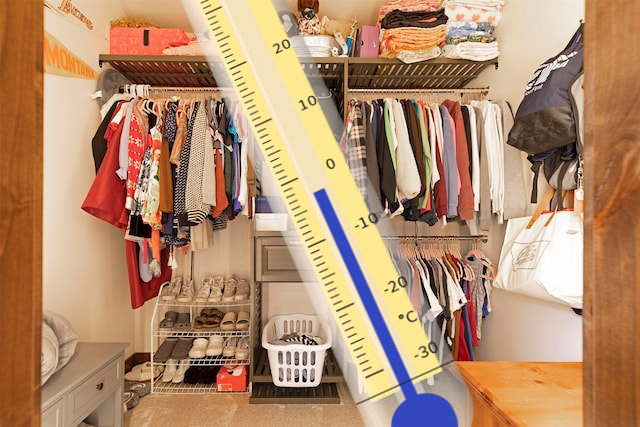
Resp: -3 °C
